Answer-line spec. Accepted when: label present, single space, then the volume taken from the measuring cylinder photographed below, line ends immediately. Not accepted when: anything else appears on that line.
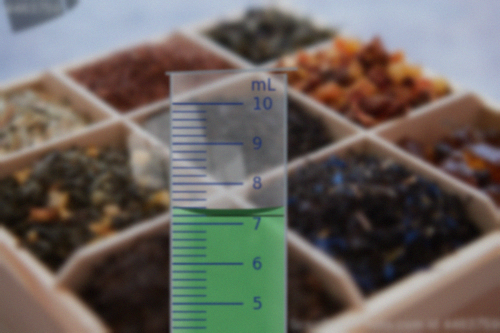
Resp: 7.2 mL
